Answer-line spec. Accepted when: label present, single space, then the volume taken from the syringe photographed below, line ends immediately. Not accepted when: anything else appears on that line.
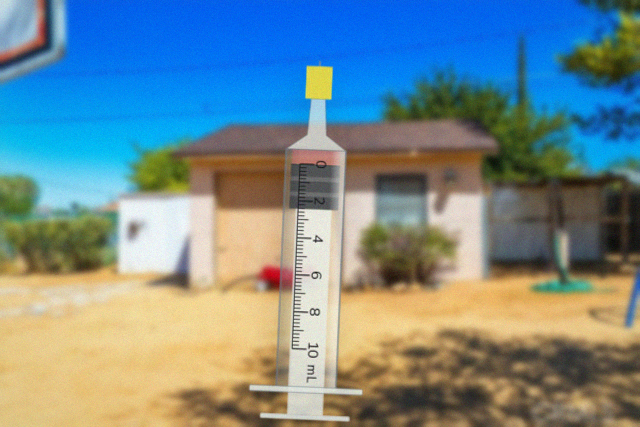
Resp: 0 mL
